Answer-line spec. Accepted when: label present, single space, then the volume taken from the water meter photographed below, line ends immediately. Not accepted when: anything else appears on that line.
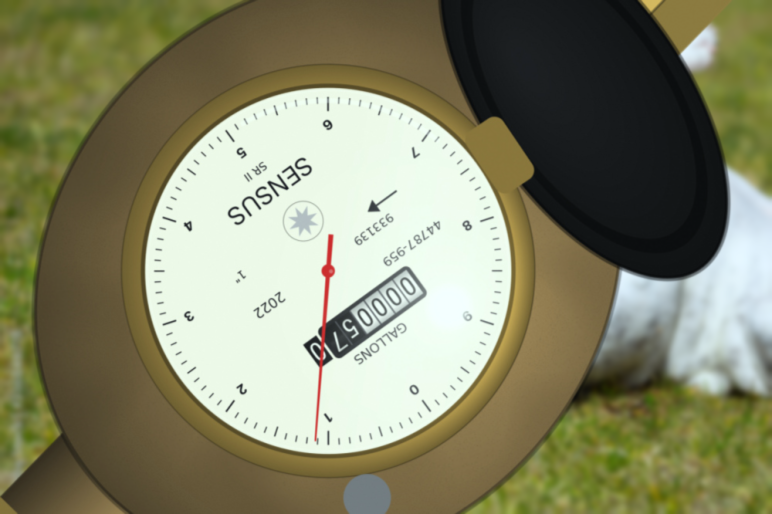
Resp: 571.1 gal
